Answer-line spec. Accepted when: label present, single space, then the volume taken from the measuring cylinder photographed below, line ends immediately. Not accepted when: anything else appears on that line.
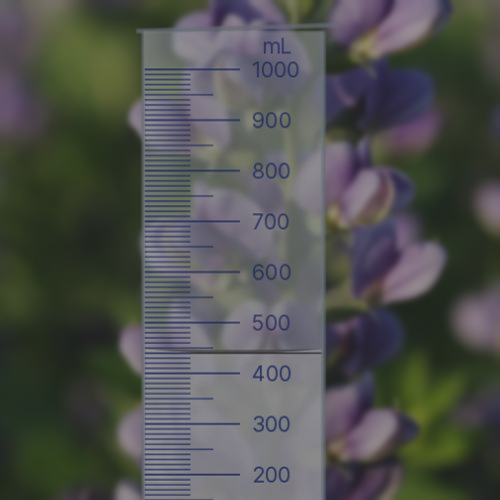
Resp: 440 mL
